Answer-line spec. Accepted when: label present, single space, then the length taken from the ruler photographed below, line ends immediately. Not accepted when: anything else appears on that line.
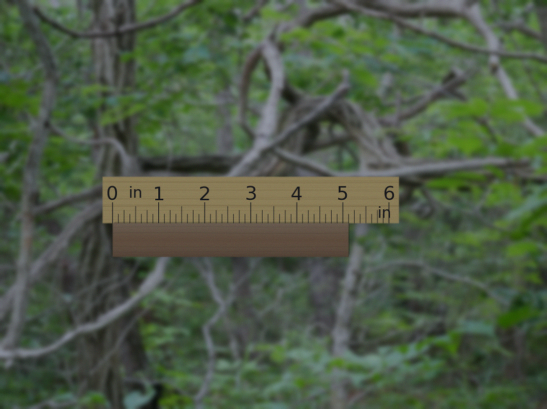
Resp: 5.125 in
